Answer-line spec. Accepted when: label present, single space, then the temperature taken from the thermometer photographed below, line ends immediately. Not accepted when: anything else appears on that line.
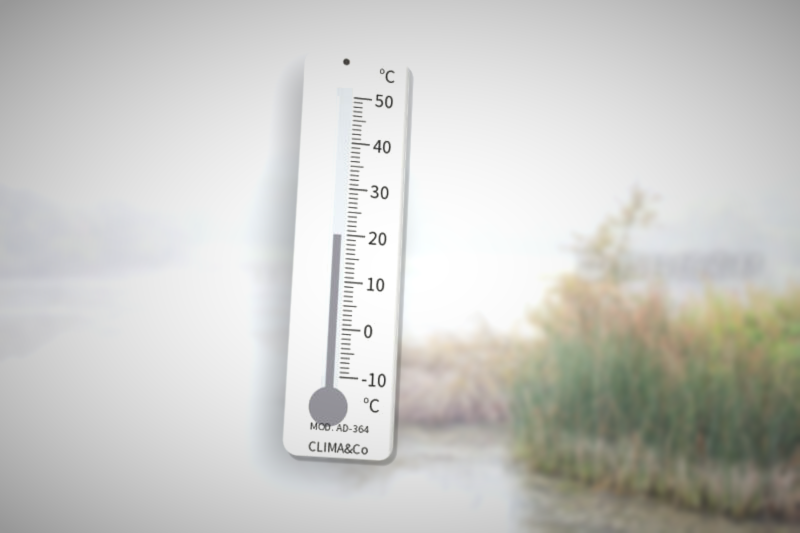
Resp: 20 °C
